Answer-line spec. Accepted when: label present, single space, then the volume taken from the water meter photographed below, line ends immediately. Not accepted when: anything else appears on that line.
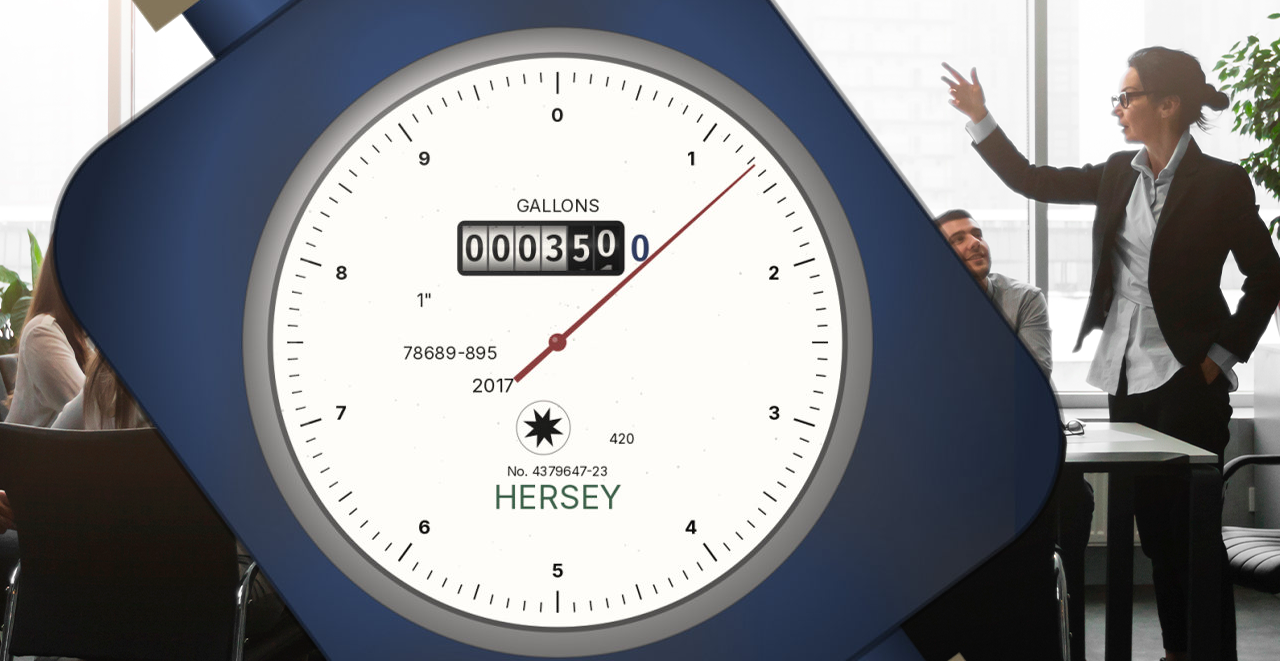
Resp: 3501.3 gal
